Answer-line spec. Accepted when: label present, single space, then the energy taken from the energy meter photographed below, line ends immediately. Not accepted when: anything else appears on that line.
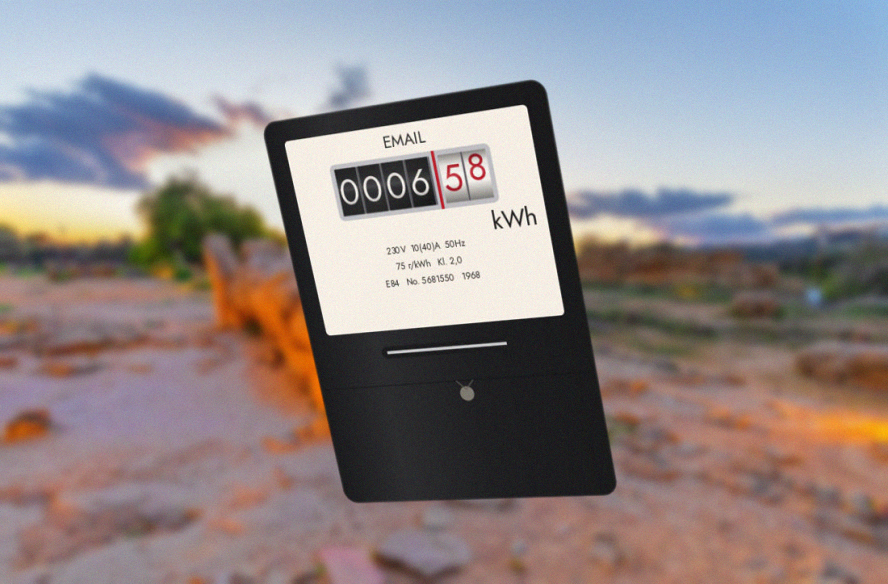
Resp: 6.58 kWh
